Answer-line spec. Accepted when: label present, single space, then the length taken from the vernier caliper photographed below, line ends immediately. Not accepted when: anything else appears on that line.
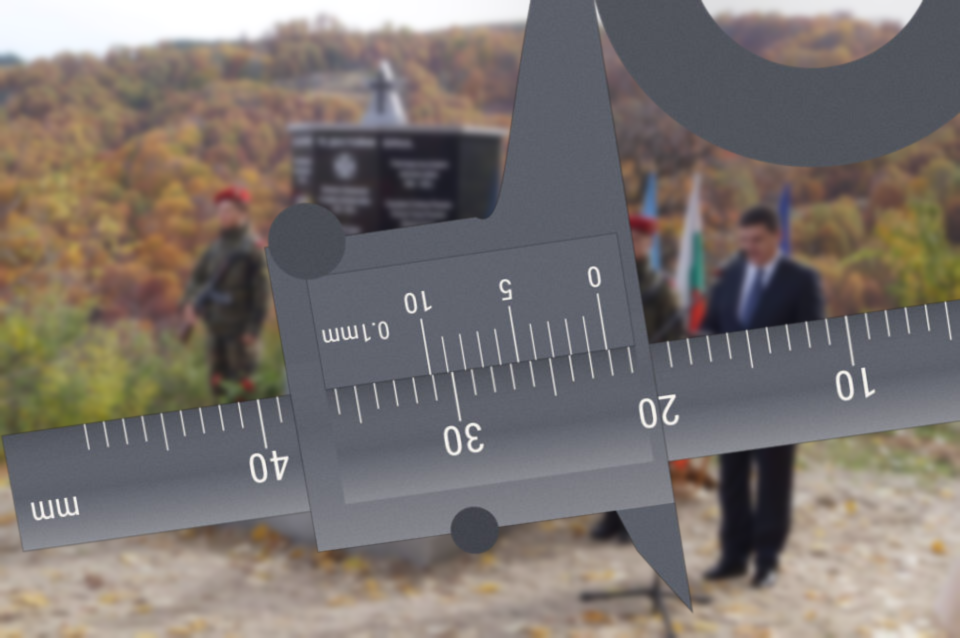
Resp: 22.1 mm
